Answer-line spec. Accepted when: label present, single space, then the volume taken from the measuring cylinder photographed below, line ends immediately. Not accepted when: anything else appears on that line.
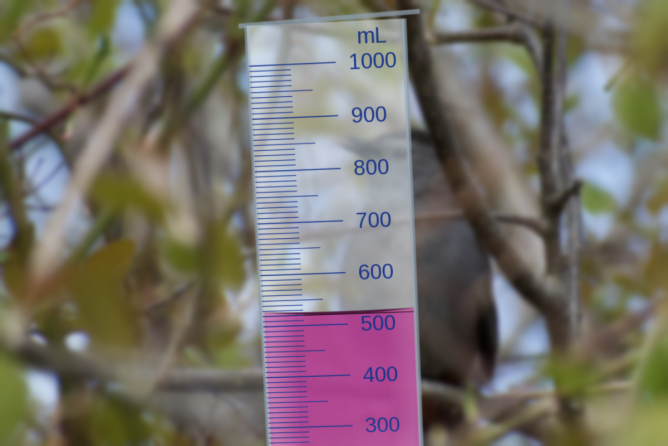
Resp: 520 mL
